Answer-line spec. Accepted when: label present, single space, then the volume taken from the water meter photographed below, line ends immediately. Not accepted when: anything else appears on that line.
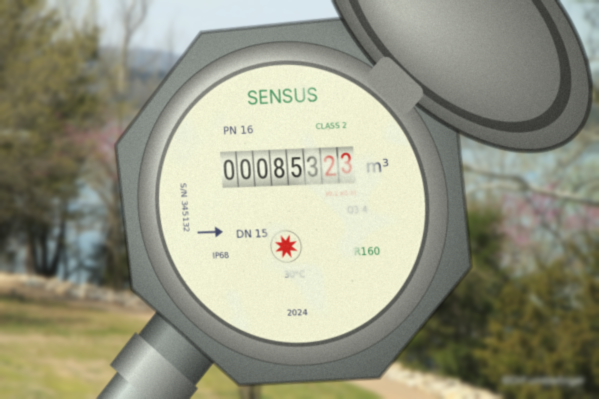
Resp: 853.23 m³
